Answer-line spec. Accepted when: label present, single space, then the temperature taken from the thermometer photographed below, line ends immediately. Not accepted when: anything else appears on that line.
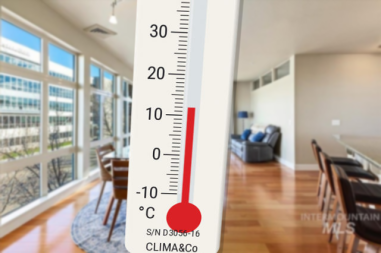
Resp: 12 °C
